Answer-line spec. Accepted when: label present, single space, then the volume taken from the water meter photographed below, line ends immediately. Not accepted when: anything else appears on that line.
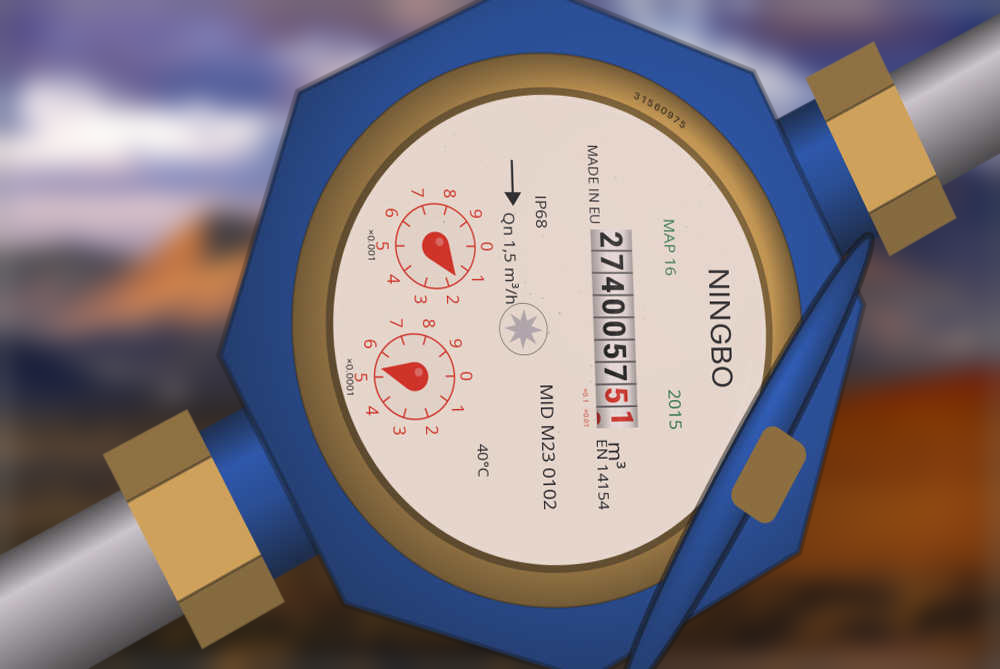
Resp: 2740057.5115 m³
